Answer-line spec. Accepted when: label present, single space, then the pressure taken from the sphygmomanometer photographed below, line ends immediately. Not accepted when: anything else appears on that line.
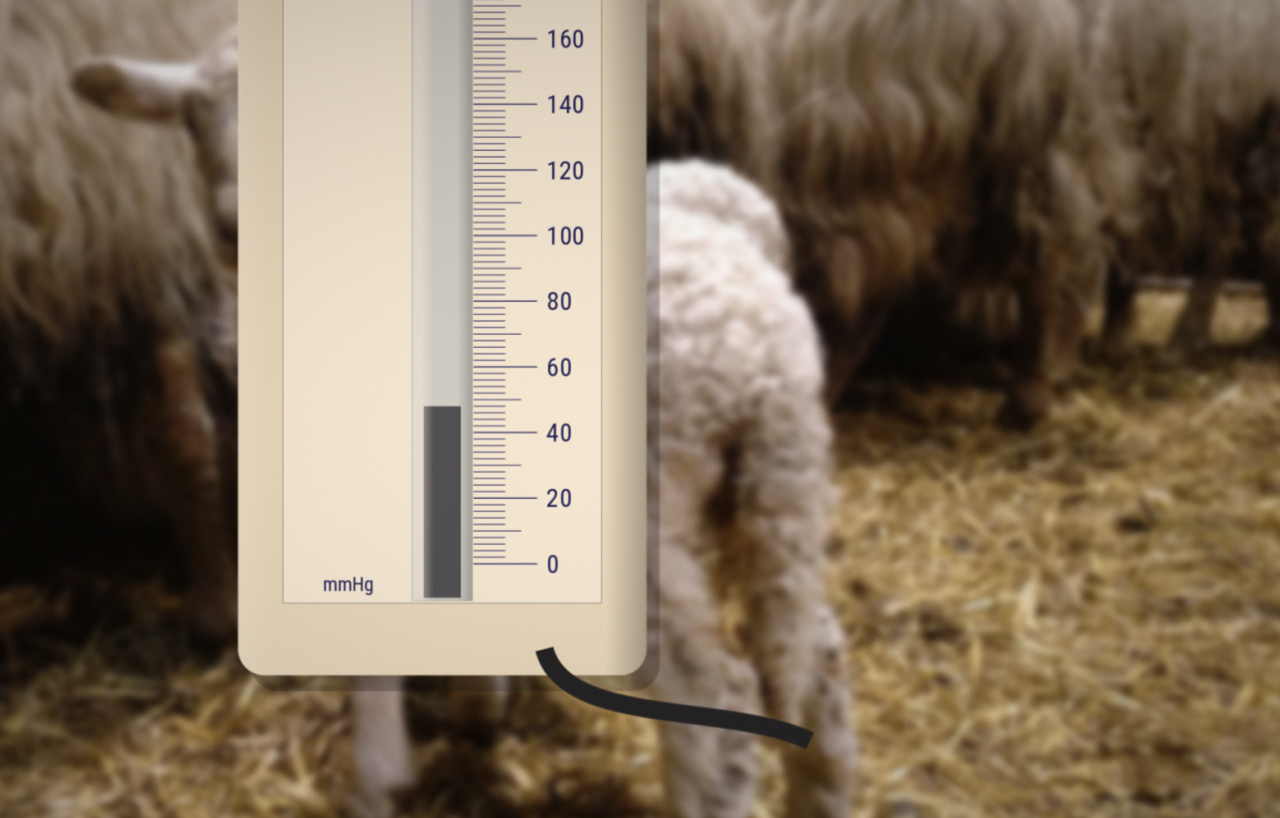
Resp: 48 mmHg
